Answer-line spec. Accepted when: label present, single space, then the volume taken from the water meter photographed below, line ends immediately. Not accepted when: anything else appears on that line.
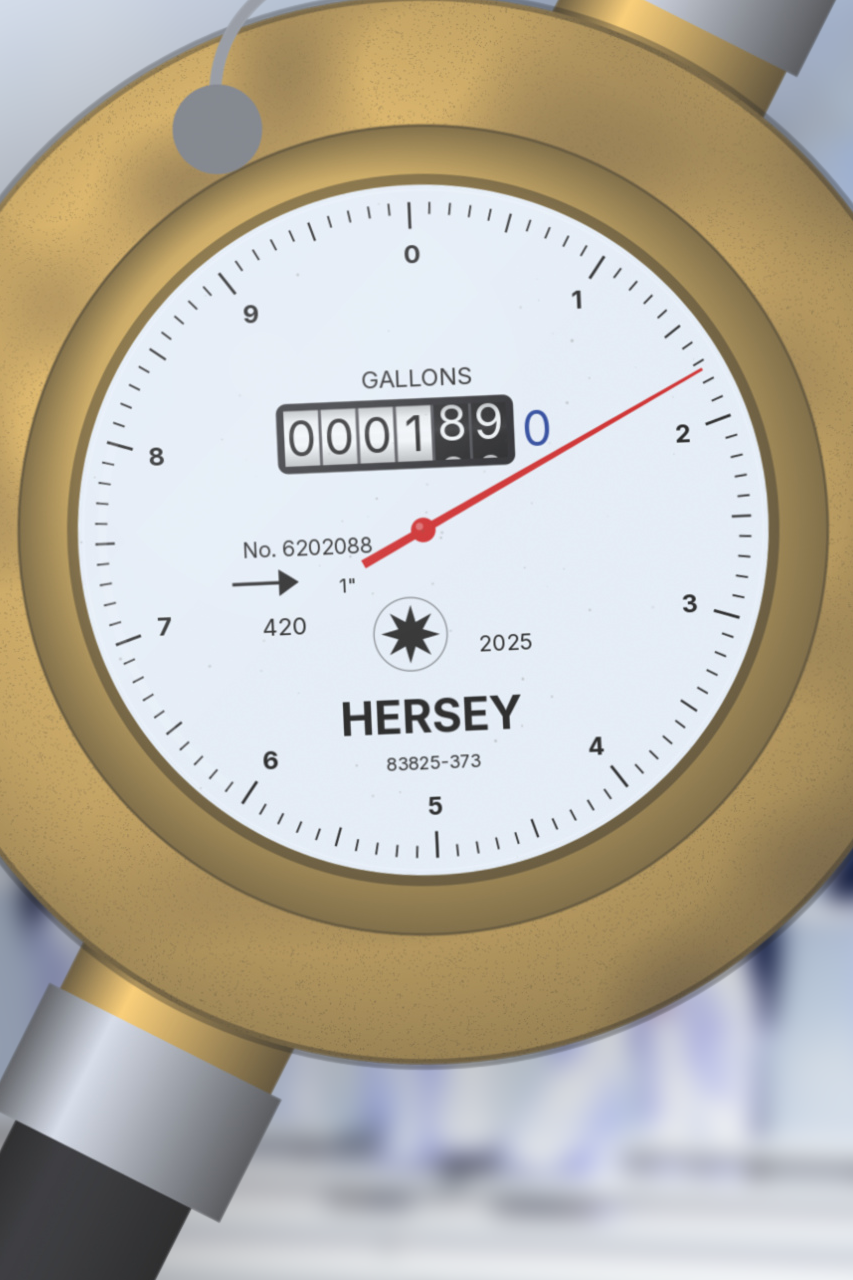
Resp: 1891.7 gal
